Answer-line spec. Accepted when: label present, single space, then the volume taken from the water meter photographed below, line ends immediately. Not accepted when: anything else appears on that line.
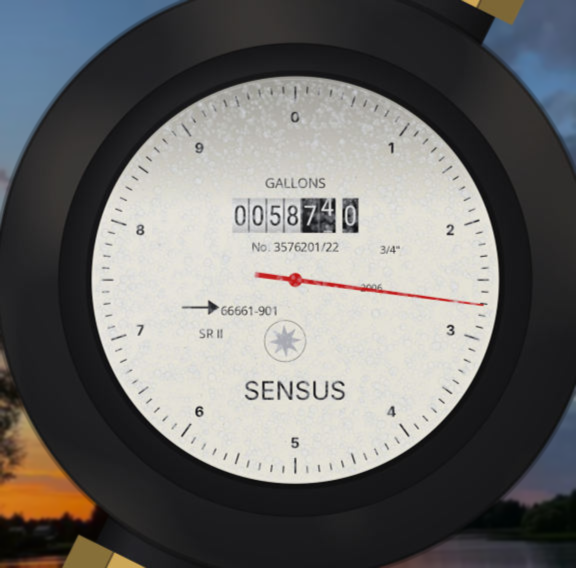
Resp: 58742.7 gal
